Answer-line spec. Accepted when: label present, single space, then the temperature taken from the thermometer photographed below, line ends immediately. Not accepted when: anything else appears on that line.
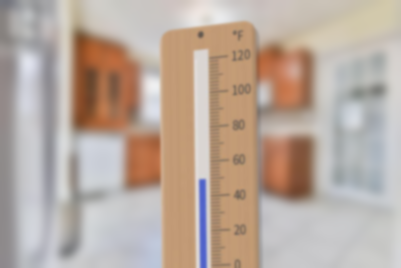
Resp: 50 °F
